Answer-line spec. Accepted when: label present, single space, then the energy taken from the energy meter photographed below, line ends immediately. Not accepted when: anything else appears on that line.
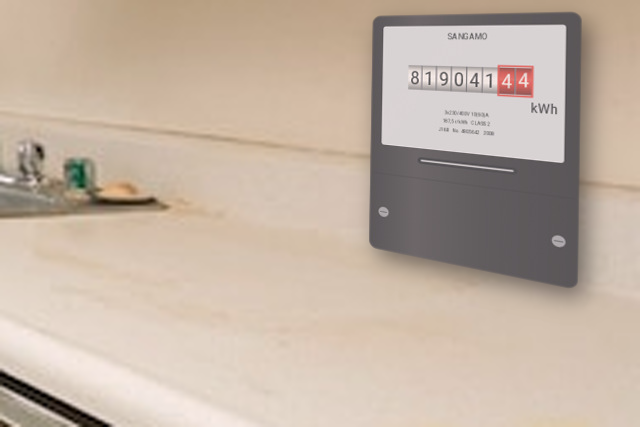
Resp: 819041.44 kWh
